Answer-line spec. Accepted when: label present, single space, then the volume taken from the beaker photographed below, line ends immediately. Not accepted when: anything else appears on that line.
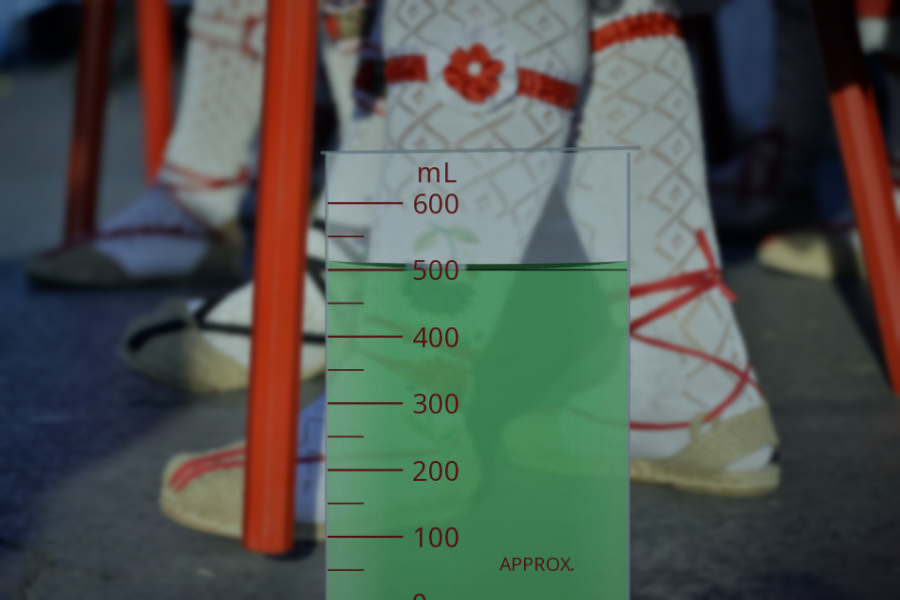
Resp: 500 mL
